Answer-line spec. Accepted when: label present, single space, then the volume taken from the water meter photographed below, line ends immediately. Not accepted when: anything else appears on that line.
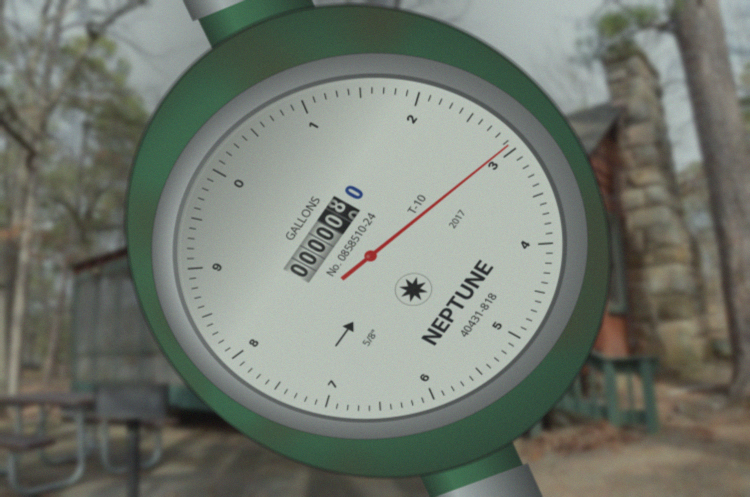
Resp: 82.9 gal
